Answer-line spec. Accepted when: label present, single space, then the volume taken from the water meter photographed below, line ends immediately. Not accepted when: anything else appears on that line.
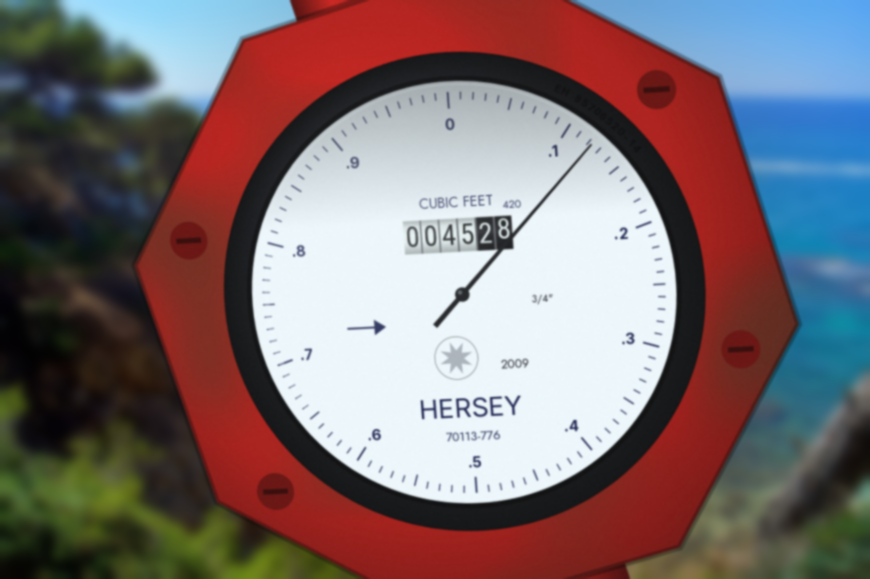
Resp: 4528.12 ft³
